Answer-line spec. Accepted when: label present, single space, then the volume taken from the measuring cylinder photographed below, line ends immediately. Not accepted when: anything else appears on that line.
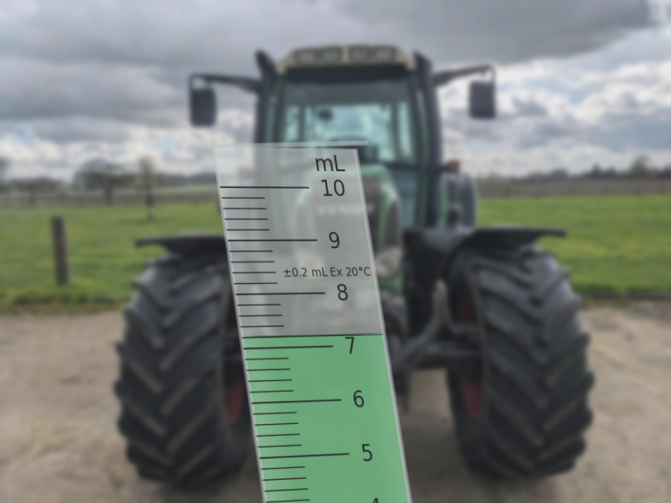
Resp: 7.2 mL
